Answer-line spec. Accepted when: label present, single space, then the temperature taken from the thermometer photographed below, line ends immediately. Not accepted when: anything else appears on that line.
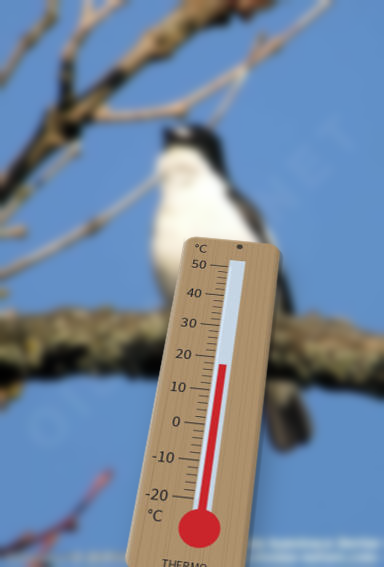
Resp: 18 °C
